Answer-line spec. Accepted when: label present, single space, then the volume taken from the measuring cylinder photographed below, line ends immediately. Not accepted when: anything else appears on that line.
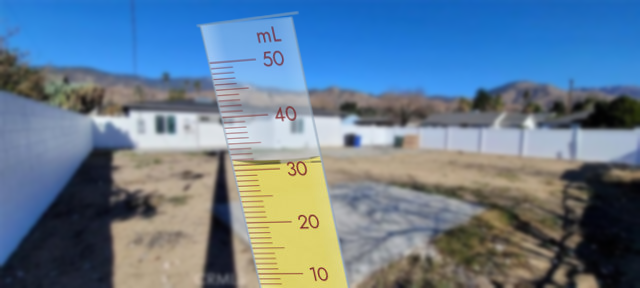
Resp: 31 mL
